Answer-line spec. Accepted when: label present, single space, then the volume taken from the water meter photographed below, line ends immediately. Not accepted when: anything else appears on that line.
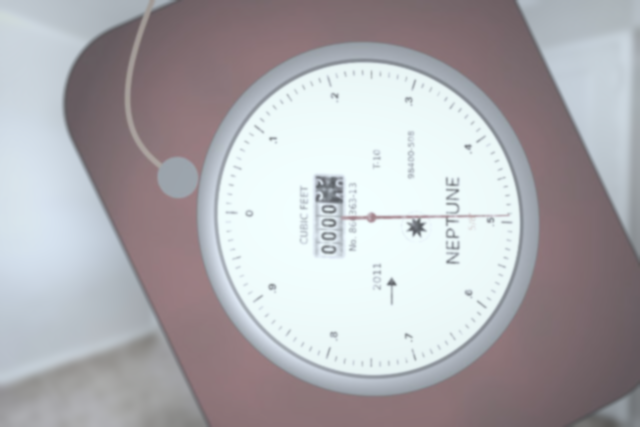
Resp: 39.49 ft³
